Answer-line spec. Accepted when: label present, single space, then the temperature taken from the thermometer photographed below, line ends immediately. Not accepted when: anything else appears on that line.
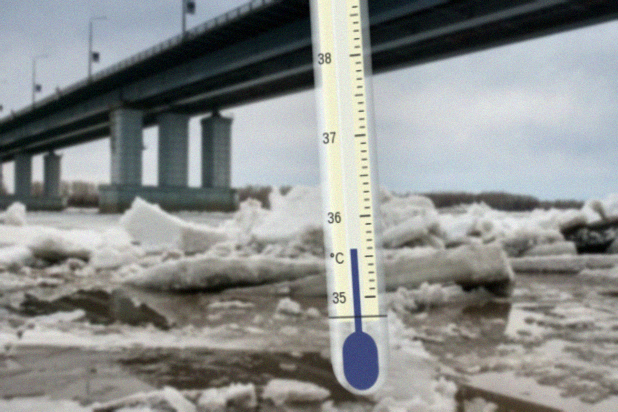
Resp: 35.6 °C
